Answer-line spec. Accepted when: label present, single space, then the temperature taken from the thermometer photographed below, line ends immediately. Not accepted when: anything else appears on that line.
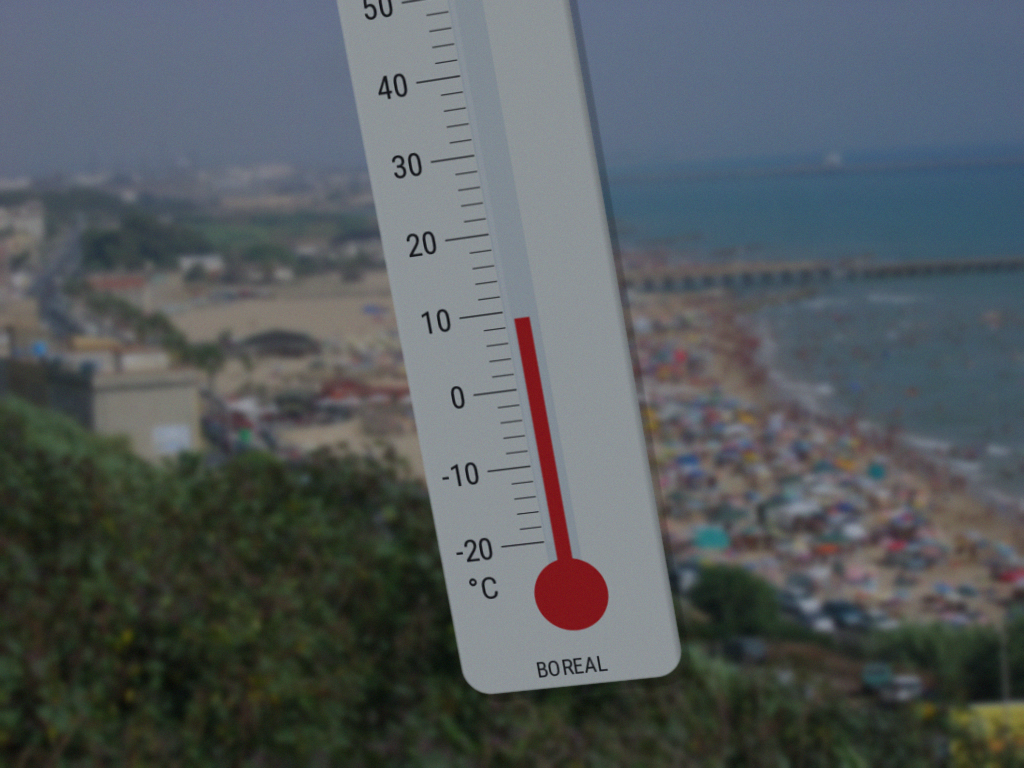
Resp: 9 °C
